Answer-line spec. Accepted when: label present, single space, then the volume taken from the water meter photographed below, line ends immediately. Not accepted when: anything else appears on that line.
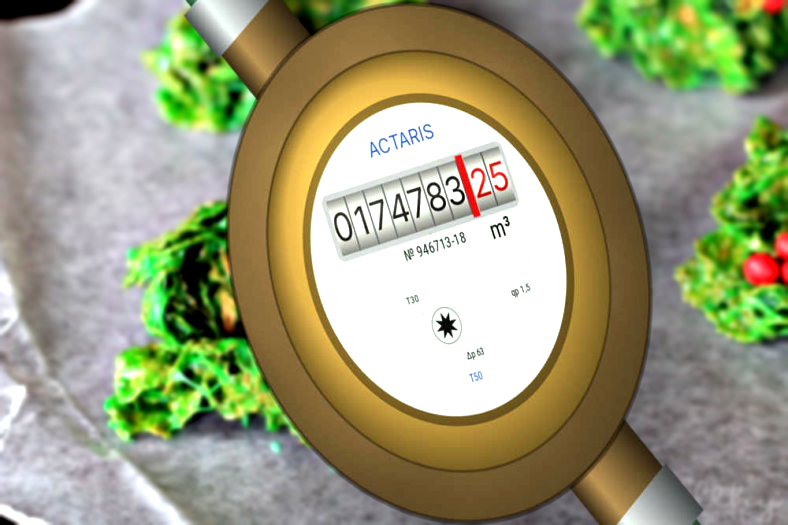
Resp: 174783.25 m³
